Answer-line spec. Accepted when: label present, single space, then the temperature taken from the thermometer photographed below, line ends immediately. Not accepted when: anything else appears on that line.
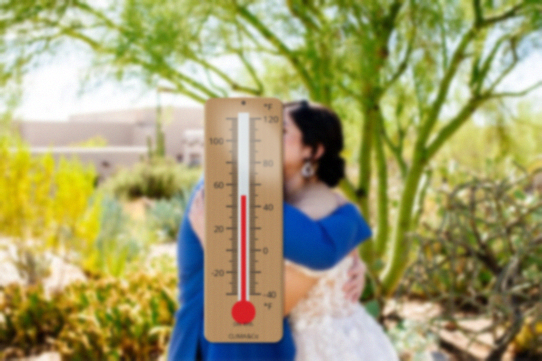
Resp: 50 °F
